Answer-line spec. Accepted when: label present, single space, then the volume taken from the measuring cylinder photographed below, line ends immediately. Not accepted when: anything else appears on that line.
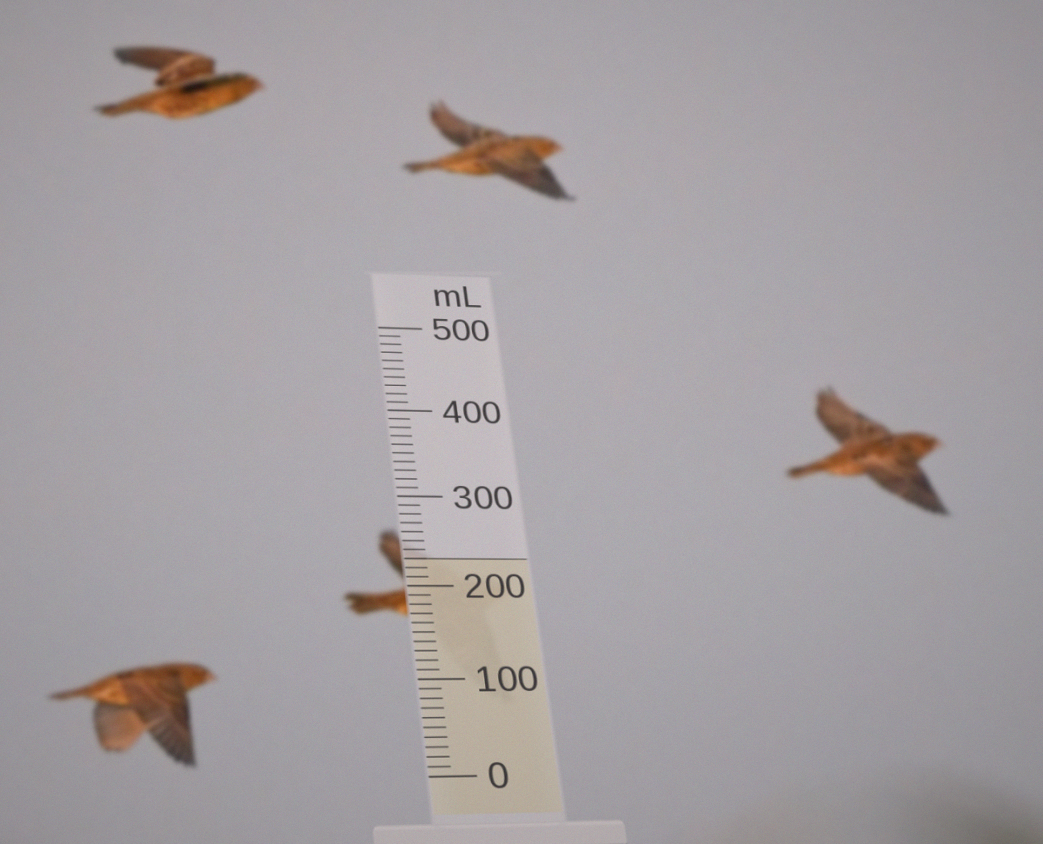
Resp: 230 mL
